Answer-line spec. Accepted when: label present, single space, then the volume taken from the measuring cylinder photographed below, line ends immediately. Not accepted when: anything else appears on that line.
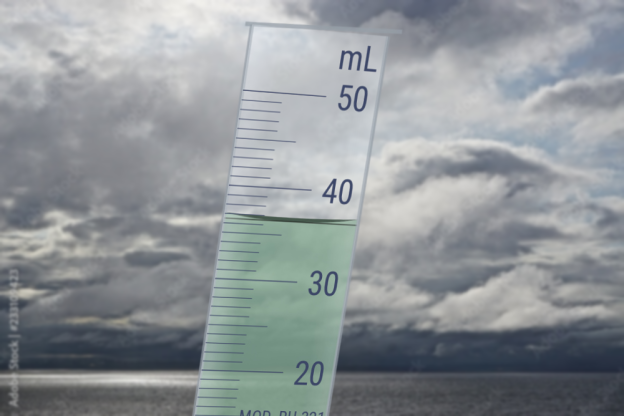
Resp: 36.5 mL
